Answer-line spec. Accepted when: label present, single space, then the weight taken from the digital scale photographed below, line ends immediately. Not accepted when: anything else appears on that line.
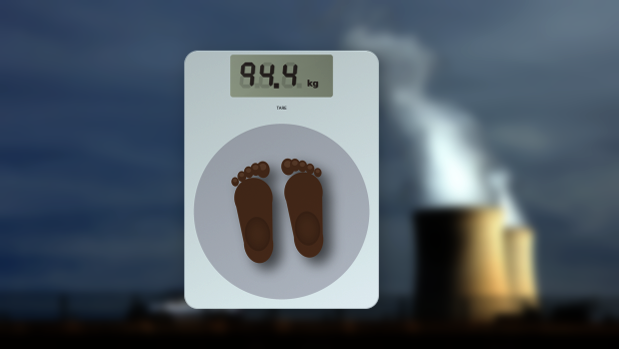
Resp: 94.4 kg
